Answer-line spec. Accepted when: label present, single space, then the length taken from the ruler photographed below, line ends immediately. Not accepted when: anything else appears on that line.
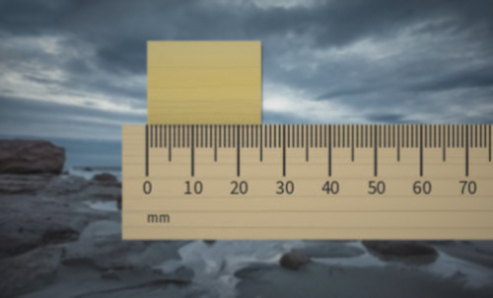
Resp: 25 mm
